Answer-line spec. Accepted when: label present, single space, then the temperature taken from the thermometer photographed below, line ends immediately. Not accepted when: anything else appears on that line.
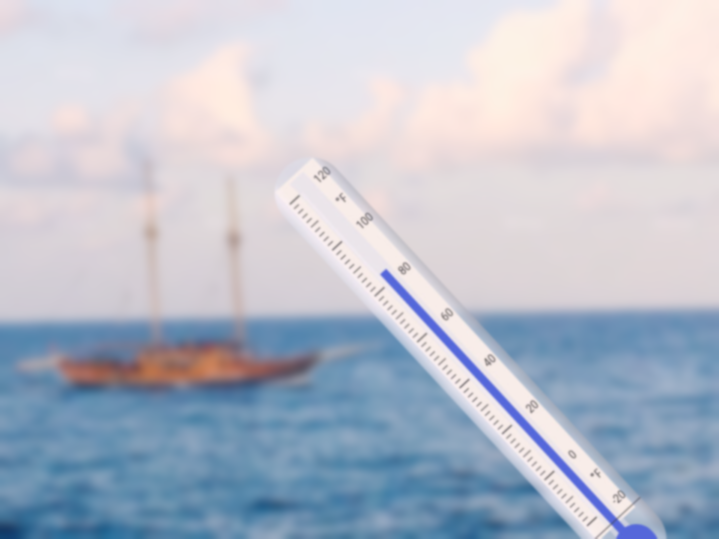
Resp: 84 °F
